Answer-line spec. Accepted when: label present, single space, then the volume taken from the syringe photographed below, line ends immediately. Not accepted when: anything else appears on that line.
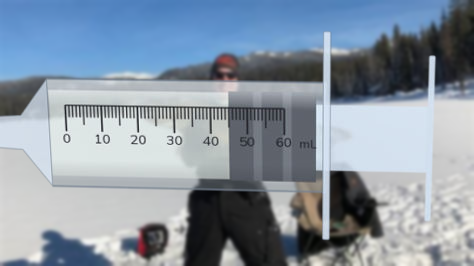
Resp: 45 mL
